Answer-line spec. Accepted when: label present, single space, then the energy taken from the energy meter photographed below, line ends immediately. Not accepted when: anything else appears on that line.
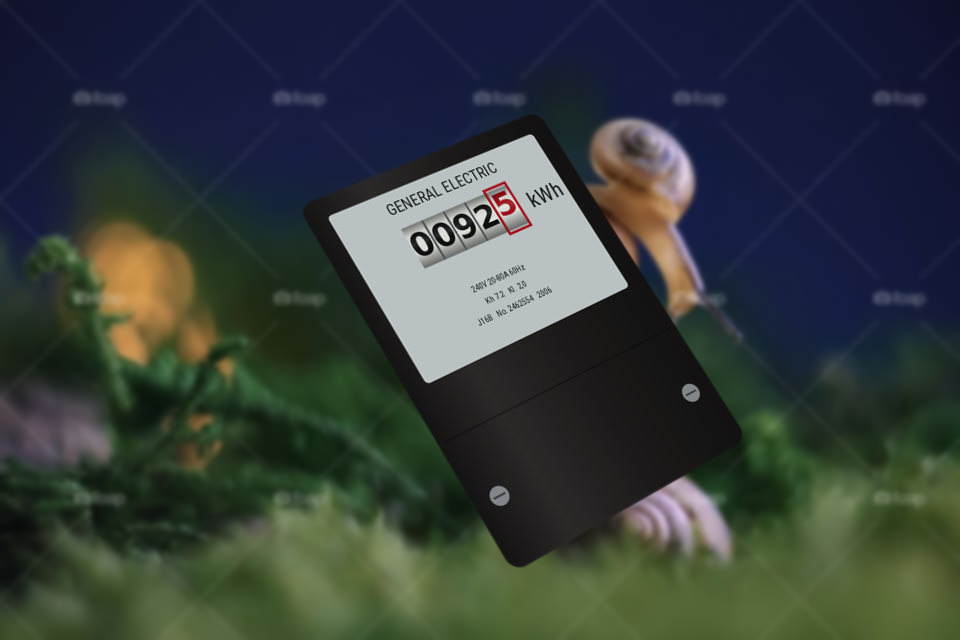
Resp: 92.5 kWh
